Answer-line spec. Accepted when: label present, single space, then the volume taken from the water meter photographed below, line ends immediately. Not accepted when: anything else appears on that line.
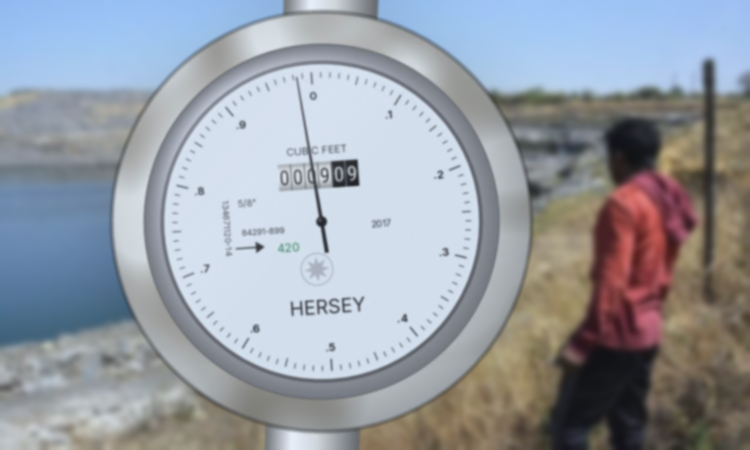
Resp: 908.98 ft³
